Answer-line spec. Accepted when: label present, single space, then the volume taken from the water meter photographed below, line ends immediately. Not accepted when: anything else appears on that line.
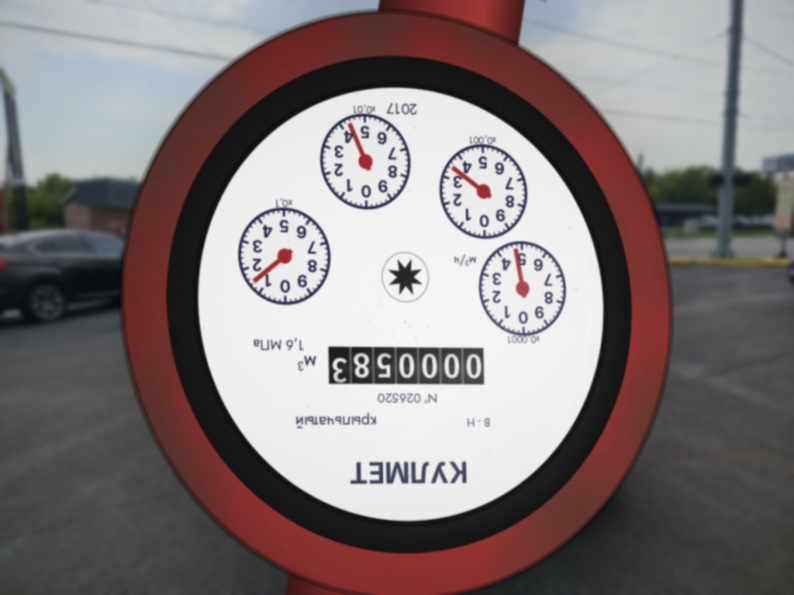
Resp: 583.1434 m³
